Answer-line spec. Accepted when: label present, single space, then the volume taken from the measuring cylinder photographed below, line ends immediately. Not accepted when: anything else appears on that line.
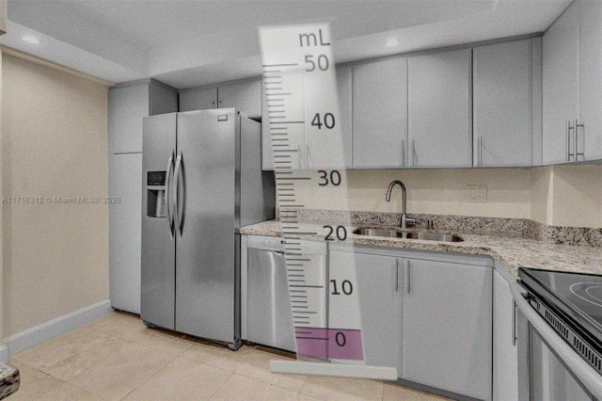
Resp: 2 mL
